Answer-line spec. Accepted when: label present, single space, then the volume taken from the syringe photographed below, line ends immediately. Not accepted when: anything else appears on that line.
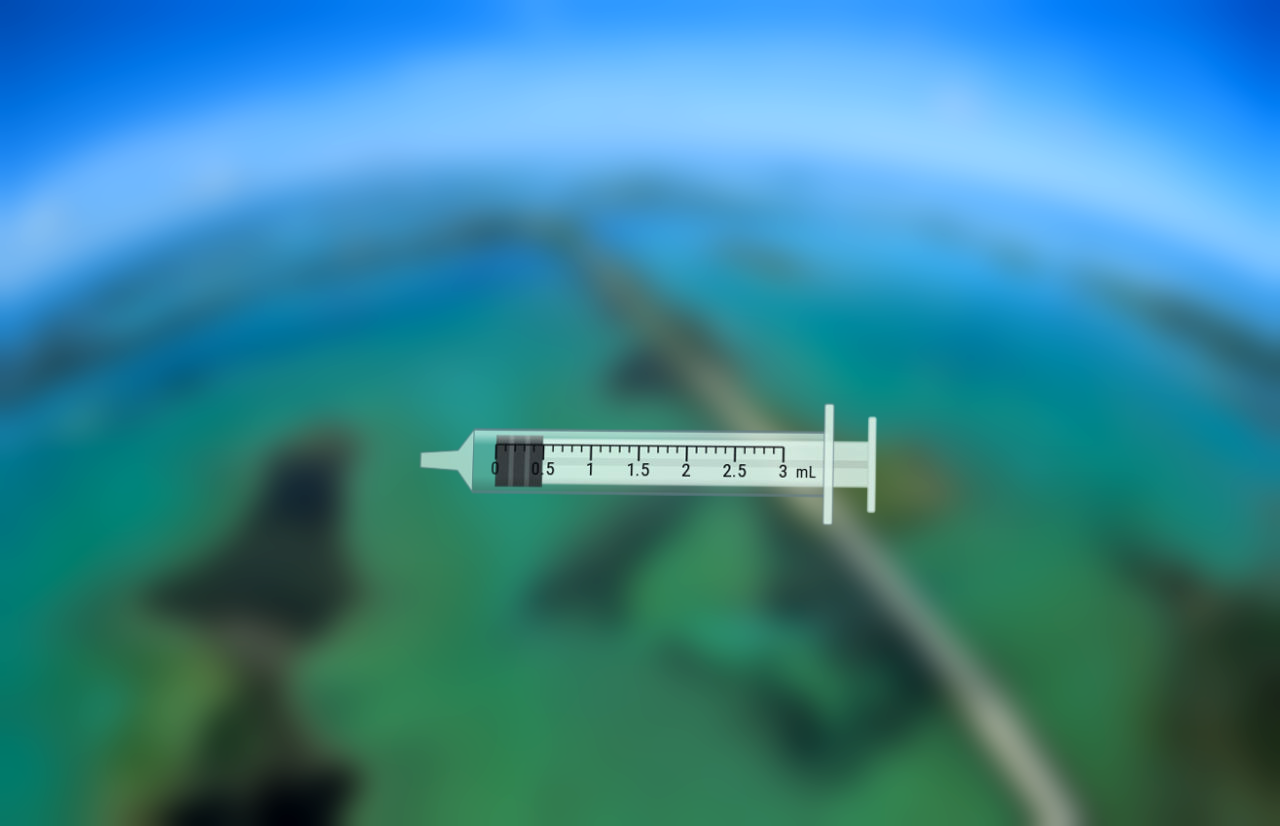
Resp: 0 mL
